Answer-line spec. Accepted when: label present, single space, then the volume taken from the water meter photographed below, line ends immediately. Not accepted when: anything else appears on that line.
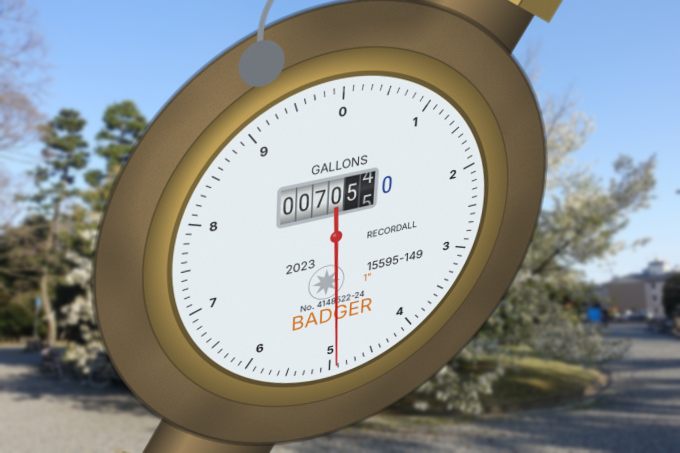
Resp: 70544.9 gal
